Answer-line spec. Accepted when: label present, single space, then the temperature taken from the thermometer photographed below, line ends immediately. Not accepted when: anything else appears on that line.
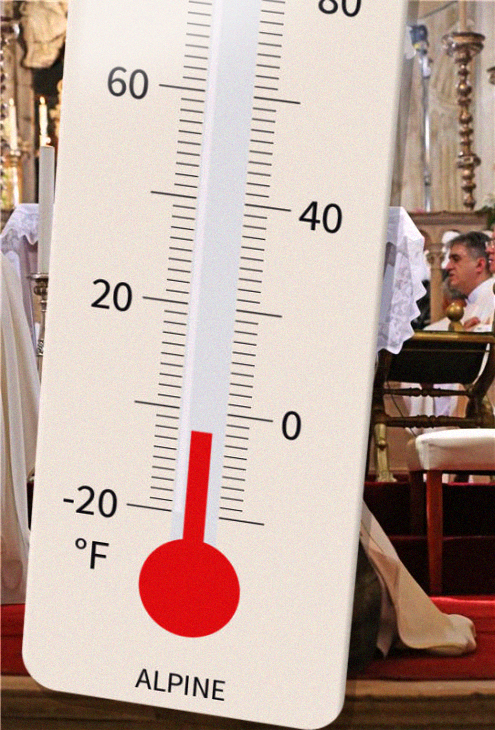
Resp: -4 °F
